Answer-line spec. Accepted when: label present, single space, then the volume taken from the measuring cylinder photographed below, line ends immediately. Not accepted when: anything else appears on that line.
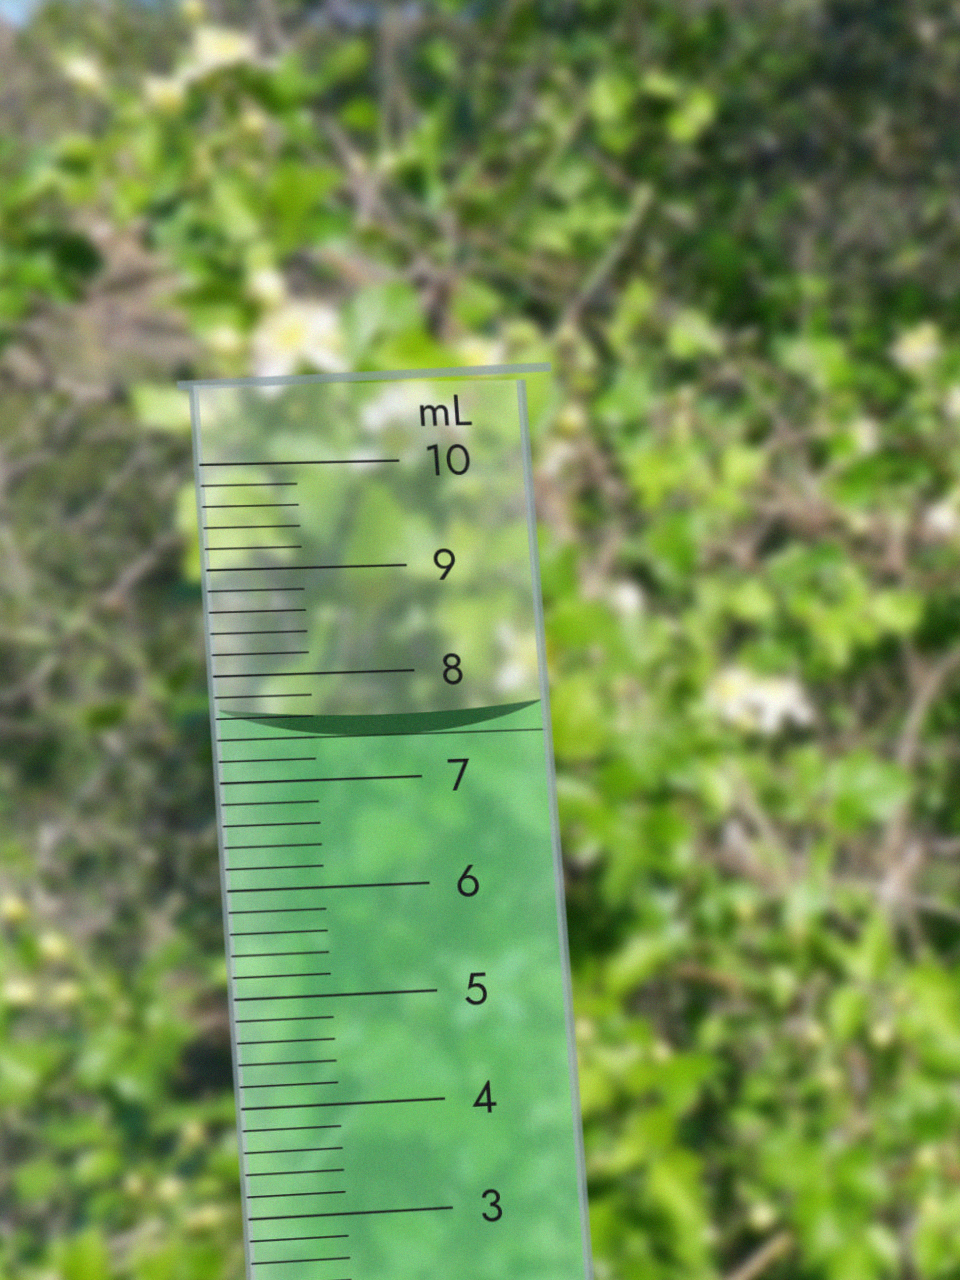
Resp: 7.4 mL
